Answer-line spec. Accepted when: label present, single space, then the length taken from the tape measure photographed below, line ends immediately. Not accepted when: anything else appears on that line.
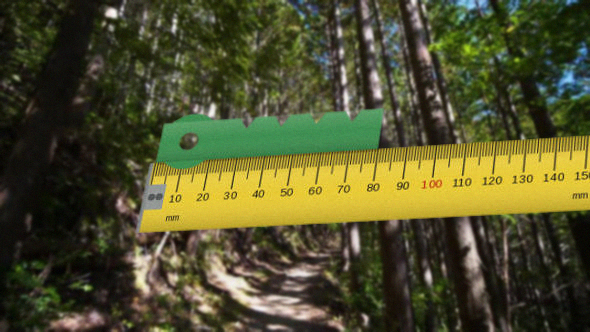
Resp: 80 mm
